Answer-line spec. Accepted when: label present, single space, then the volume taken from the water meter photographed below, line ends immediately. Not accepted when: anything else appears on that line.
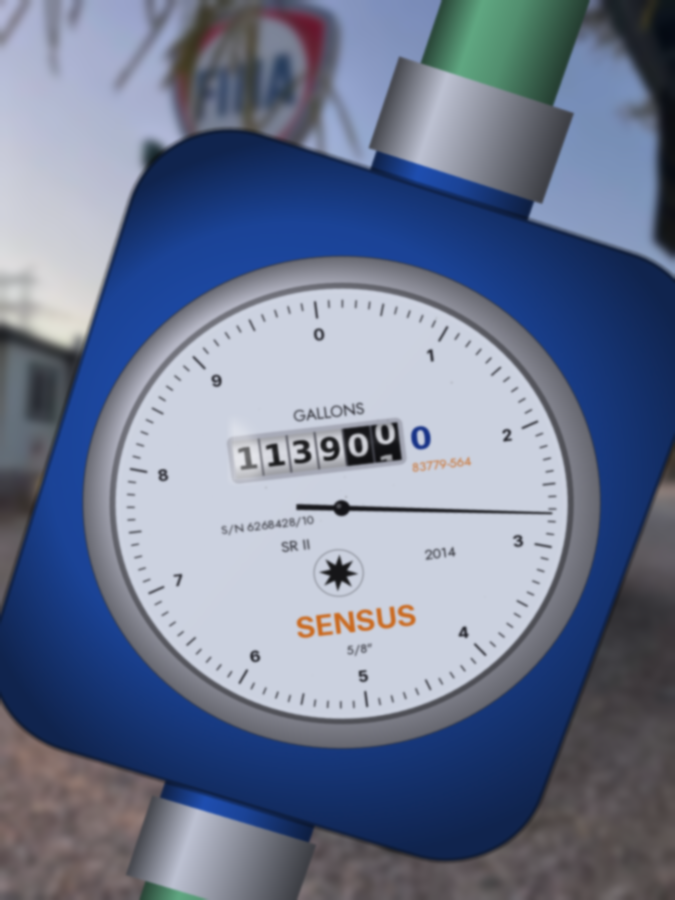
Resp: 1139002.7 gal
